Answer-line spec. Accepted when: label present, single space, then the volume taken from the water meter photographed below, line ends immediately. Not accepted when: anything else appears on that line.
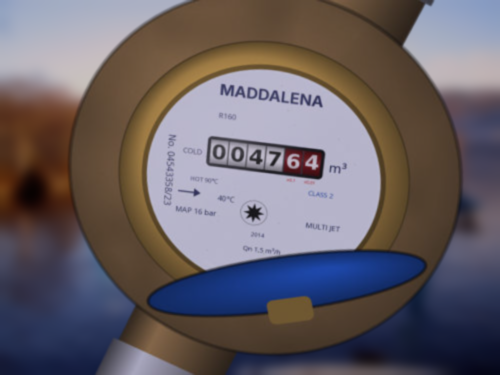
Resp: 47.64 m³
